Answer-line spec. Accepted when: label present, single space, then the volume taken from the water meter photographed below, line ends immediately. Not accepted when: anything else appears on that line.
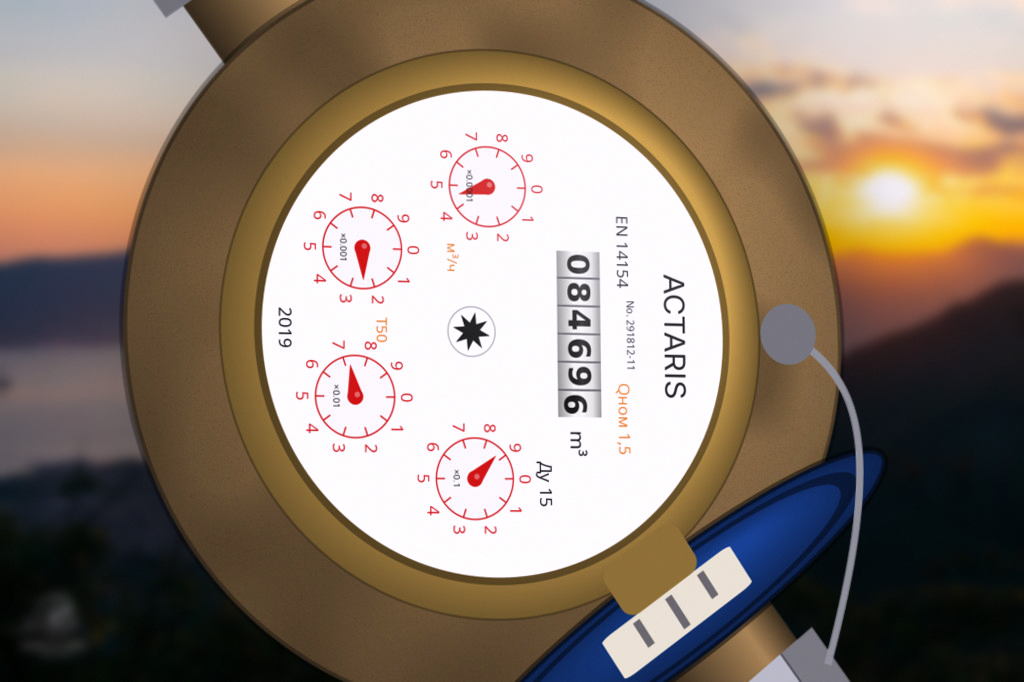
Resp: 84695.8724 m³
